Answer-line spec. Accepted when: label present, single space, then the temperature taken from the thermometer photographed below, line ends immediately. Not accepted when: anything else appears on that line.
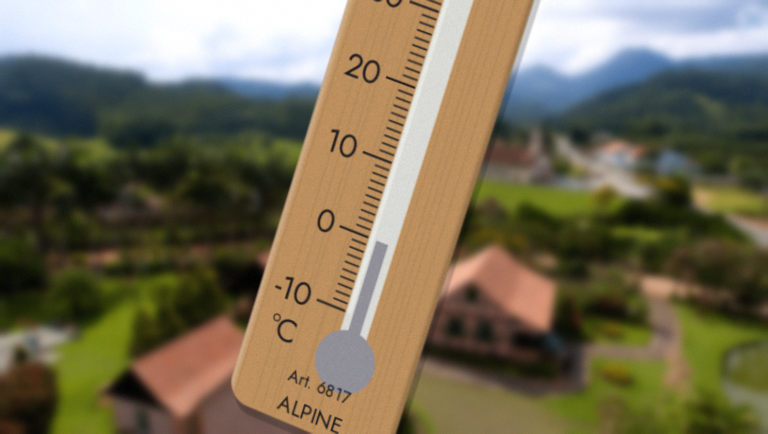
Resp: 0 °C
